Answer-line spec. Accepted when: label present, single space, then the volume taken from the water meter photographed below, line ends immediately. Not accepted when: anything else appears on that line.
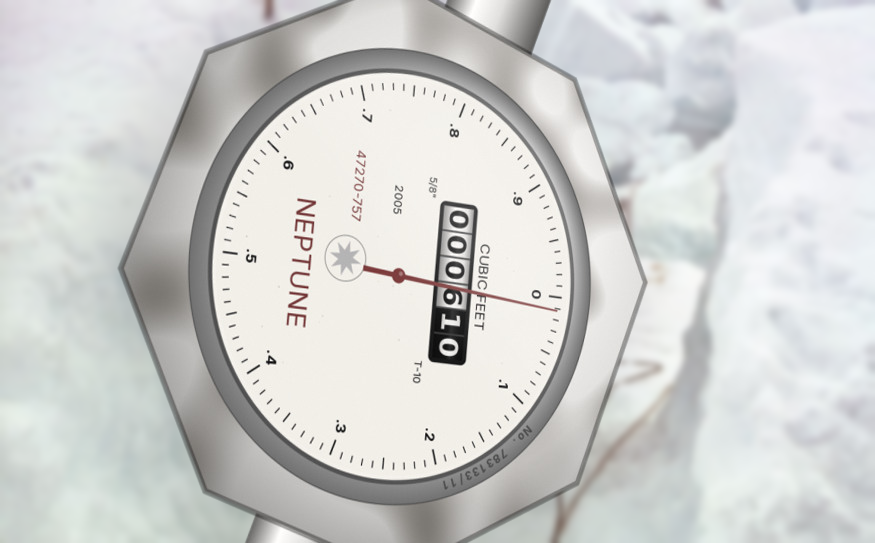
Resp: 610.01 ft³
